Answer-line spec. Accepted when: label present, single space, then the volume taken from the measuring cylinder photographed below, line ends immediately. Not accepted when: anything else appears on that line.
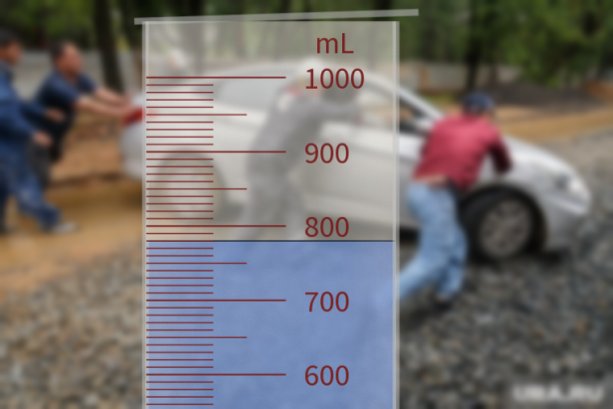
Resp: 780 mL
